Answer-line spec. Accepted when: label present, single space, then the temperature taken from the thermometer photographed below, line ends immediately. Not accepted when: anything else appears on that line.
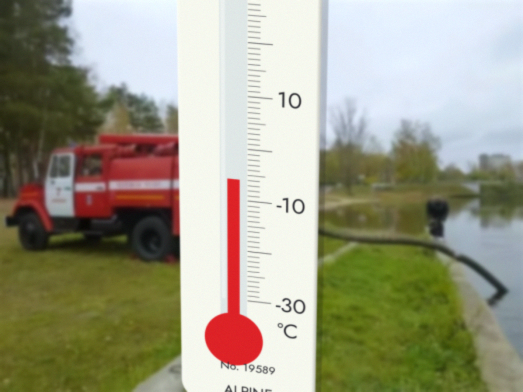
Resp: -6 °C
